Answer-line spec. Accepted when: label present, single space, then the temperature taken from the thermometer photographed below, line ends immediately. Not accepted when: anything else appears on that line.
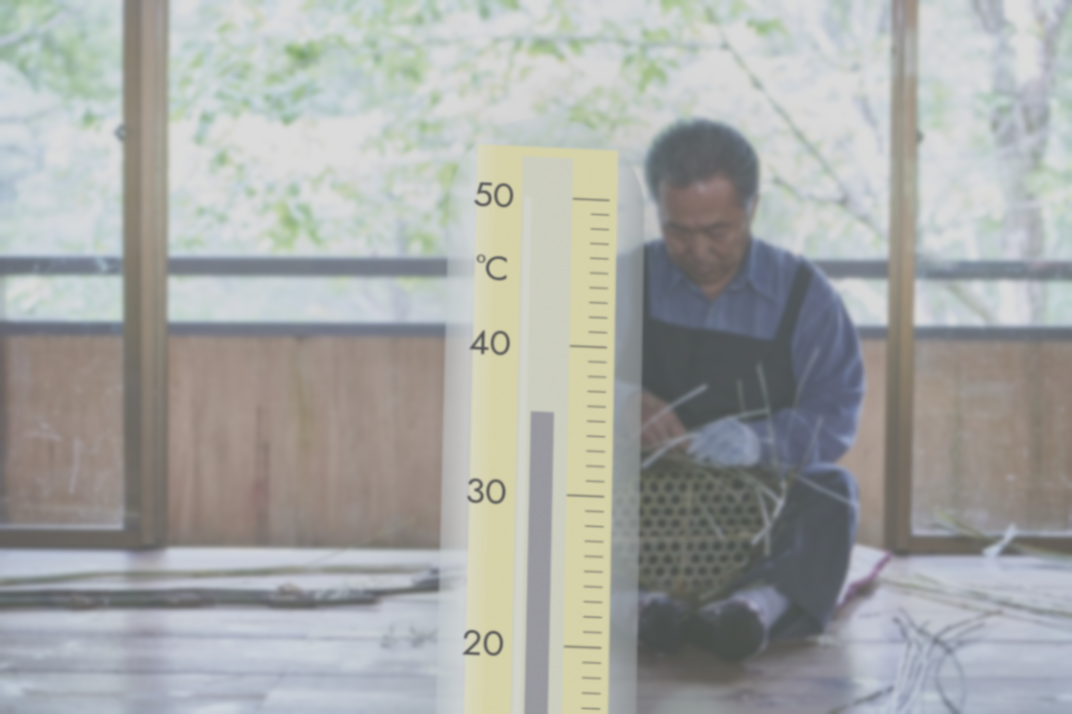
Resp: 35.5 °C
